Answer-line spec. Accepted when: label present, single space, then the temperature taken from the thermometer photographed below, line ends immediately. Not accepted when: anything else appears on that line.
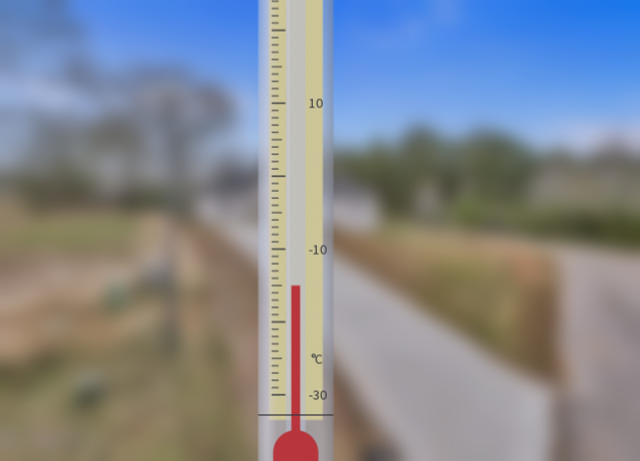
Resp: -15 °C
